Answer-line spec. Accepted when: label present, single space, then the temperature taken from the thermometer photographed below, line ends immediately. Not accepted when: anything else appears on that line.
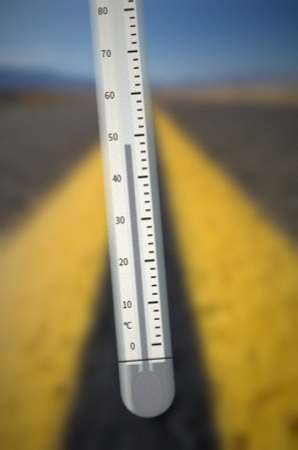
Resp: 48 °C
